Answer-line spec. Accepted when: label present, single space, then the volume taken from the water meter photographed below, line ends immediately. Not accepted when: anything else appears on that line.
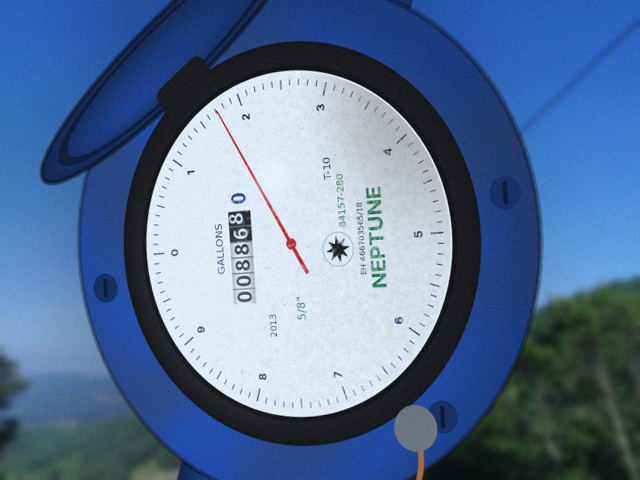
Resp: 88681.7 gal
